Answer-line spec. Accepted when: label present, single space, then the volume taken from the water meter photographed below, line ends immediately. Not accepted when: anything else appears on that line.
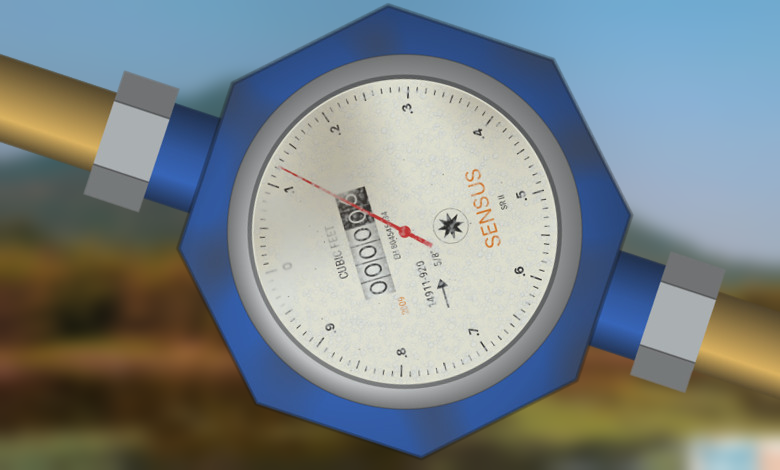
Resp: 6.12 ft³
